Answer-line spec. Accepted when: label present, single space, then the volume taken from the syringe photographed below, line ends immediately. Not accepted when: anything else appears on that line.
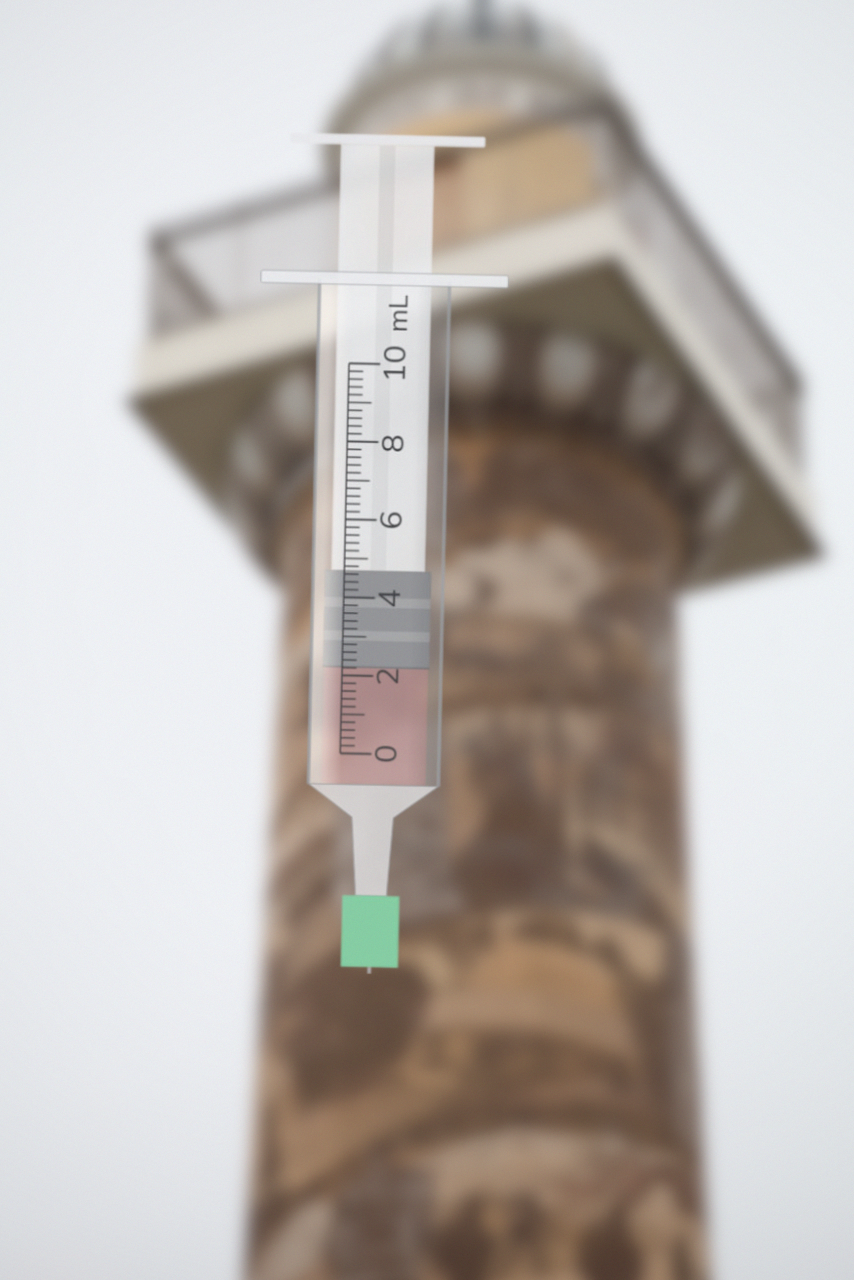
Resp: 2.2 mL
